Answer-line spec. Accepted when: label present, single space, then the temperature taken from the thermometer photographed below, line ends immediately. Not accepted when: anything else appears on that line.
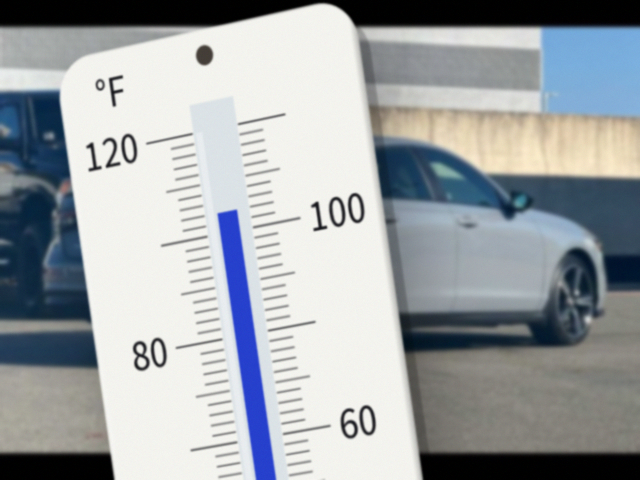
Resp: 104 °F
